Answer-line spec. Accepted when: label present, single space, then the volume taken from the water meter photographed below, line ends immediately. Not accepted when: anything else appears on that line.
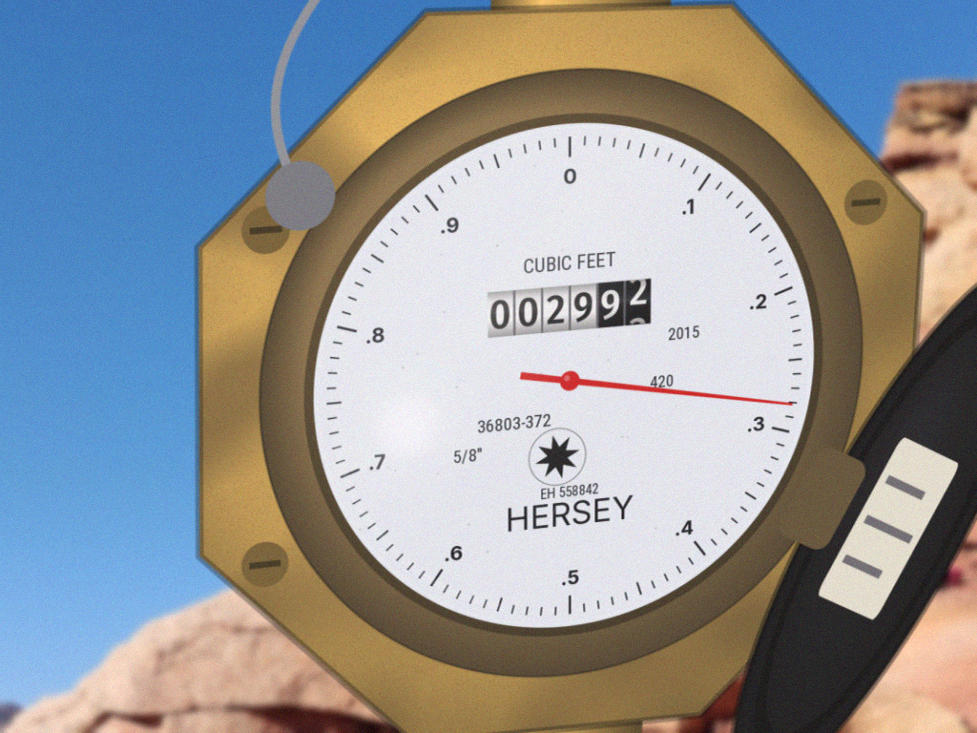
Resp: 2992.28 ft³
